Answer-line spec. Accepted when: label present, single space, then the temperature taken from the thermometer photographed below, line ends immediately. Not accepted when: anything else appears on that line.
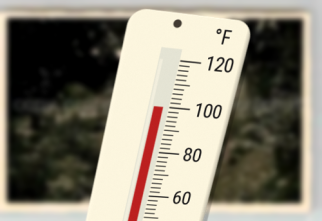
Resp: 100 °F
